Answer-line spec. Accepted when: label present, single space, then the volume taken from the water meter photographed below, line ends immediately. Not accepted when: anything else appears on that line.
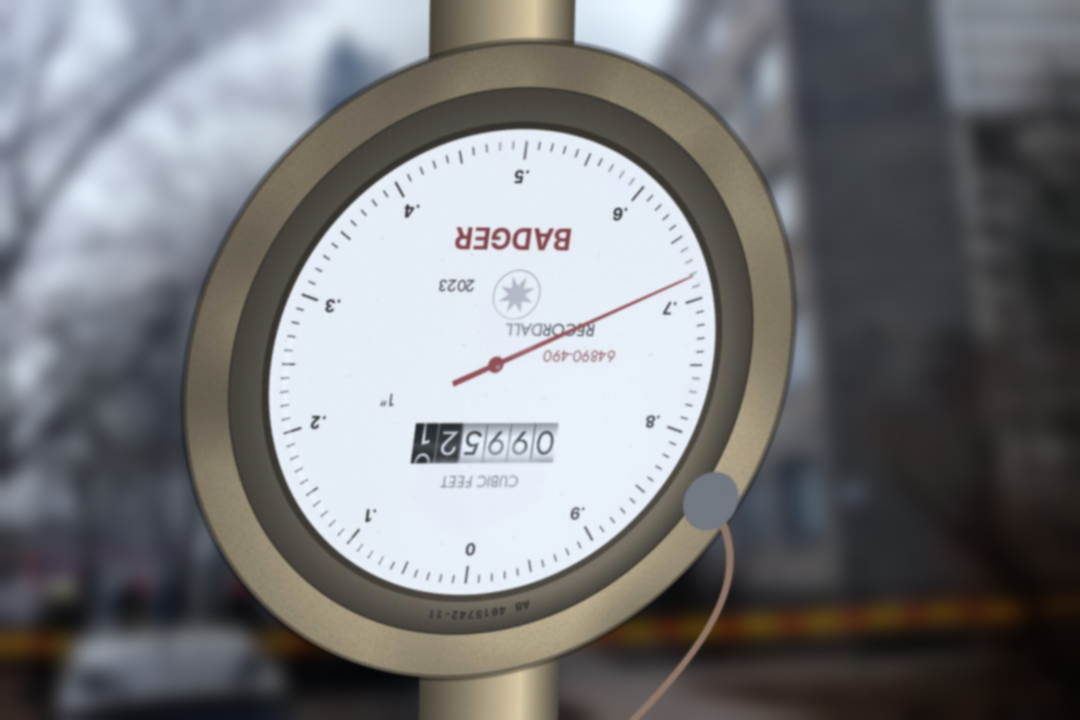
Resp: 99520.68 ft³
